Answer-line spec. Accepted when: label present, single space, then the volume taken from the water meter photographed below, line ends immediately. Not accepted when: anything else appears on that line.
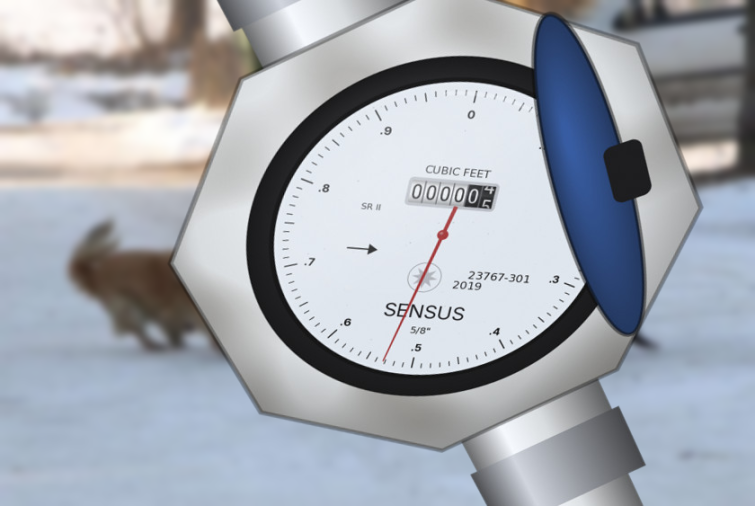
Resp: 4.53 ft³
